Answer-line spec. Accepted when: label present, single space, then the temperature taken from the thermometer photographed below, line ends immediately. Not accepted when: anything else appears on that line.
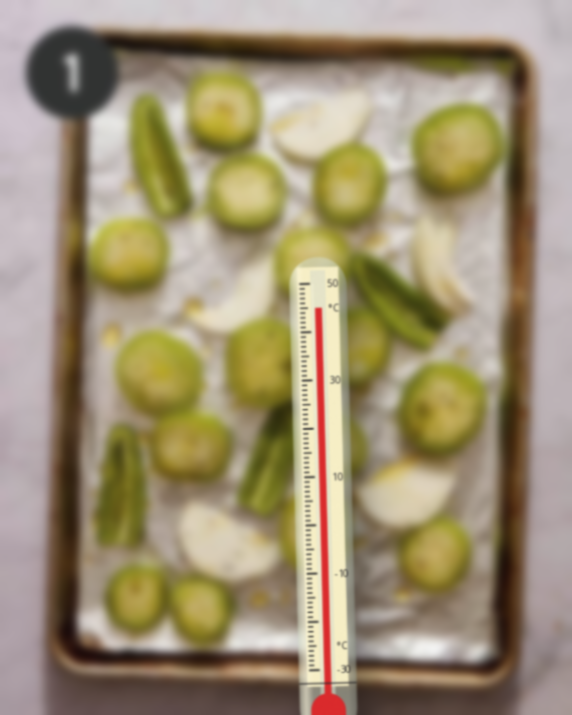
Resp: 45 °C
